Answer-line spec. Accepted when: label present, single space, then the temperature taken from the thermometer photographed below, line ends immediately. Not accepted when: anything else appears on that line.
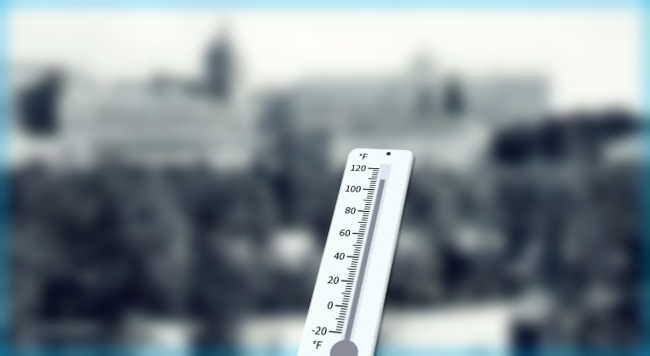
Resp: 110 °F
